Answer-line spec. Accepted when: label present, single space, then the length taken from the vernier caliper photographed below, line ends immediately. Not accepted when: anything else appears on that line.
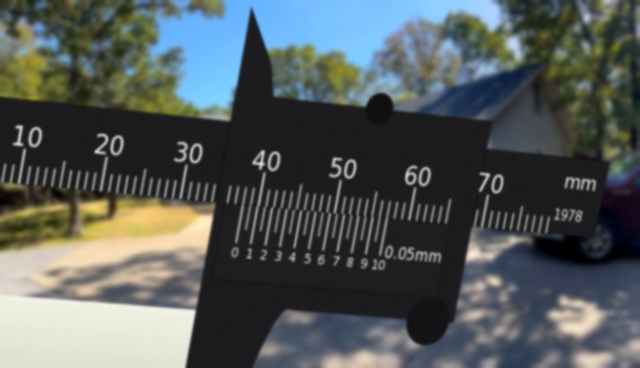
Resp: 38.0 mm
